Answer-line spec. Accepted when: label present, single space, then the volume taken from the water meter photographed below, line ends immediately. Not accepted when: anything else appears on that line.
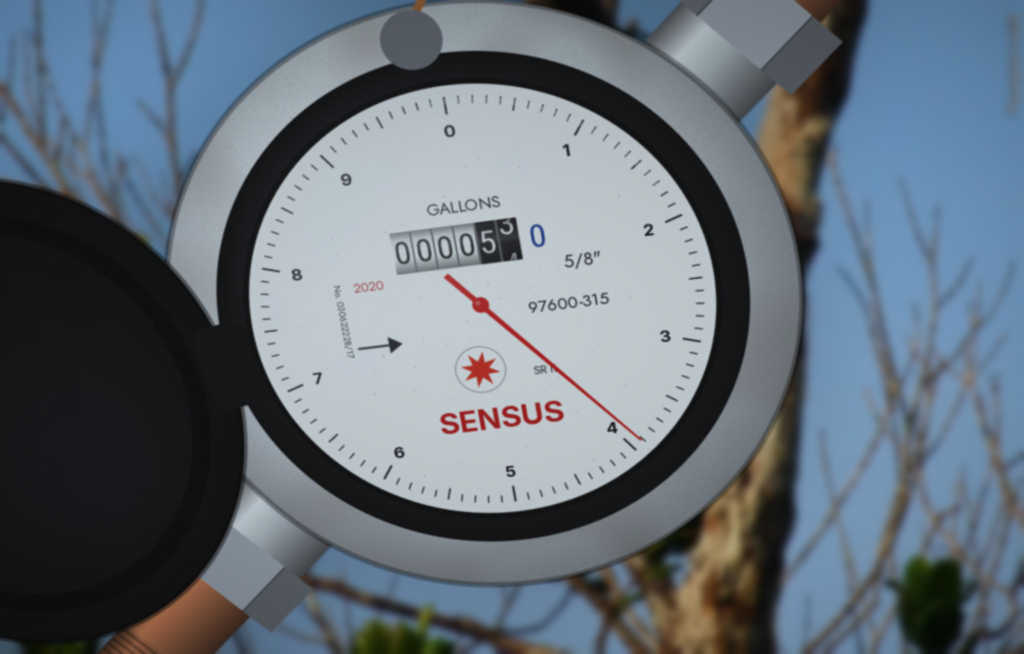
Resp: 533.9 gal
